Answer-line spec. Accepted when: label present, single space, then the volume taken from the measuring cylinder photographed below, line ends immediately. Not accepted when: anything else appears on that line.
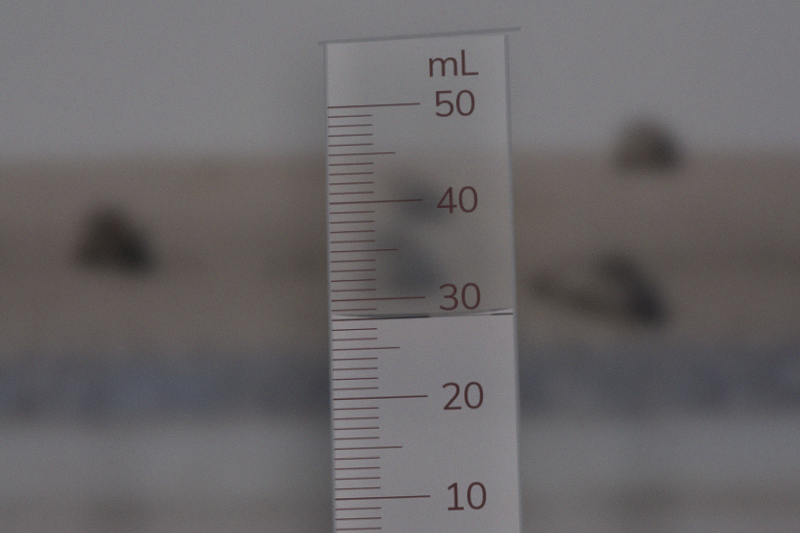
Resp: 28 mL
